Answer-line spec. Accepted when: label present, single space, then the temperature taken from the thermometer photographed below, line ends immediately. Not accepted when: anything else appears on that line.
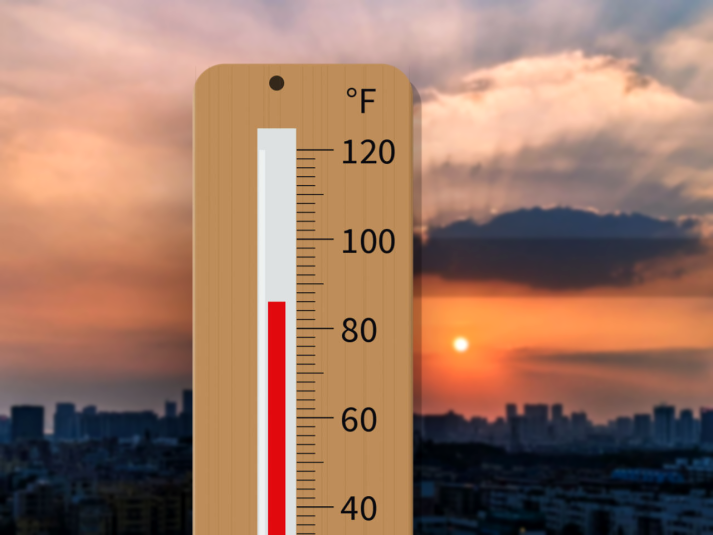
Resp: 86 °F
